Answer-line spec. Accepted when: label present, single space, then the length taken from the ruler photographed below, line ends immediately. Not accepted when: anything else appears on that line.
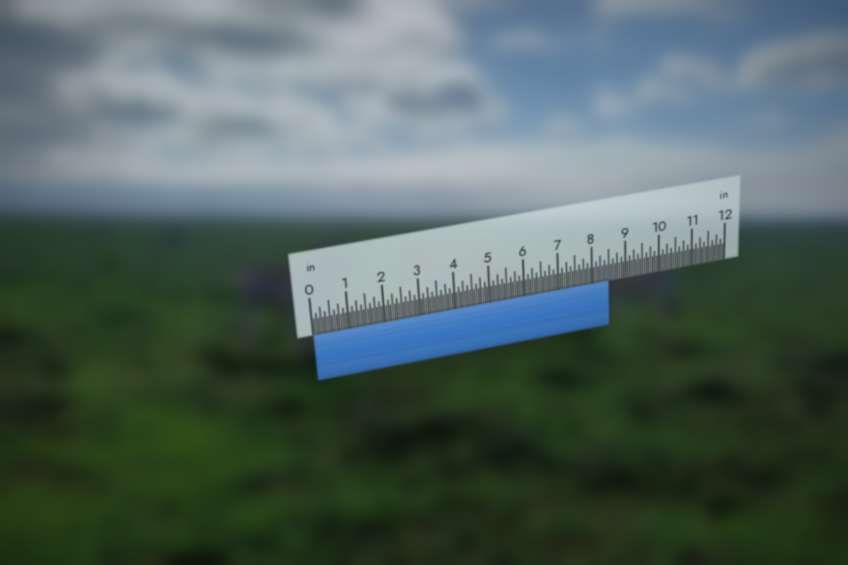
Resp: 8.5 in
